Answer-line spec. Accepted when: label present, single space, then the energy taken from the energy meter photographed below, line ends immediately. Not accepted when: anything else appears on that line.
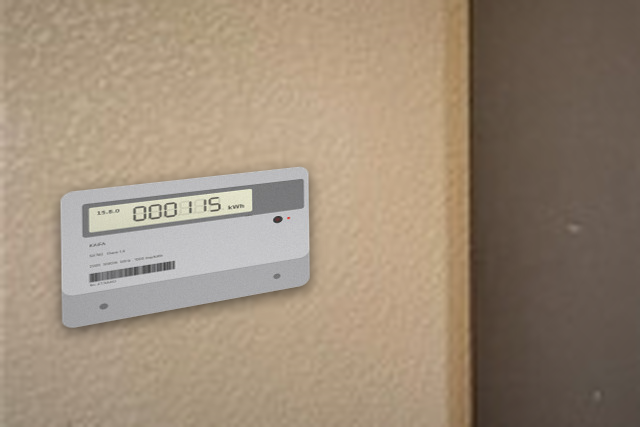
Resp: 115 kWh
